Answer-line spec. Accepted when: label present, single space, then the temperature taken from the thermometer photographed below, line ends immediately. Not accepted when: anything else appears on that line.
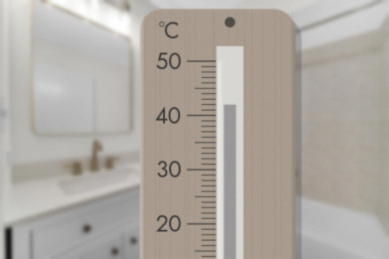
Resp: 42 °C
